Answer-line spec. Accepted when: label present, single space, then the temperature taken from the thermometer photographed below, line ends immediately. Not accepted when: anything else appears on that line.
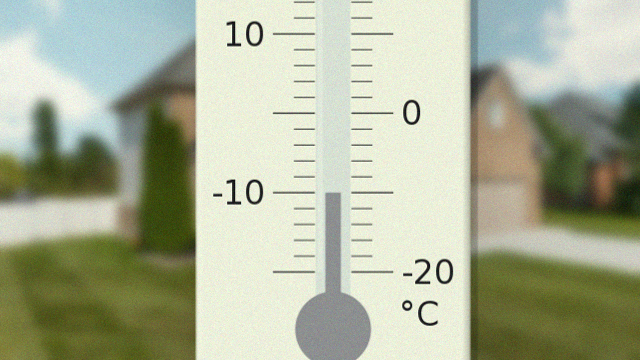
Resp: -10 °C
